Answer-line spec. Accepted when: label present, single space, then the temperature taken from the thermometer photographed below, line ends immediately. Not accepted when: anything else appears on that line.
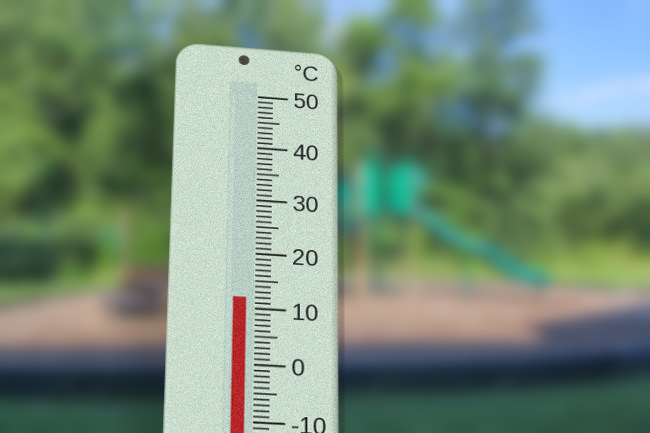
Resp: 12 °C
